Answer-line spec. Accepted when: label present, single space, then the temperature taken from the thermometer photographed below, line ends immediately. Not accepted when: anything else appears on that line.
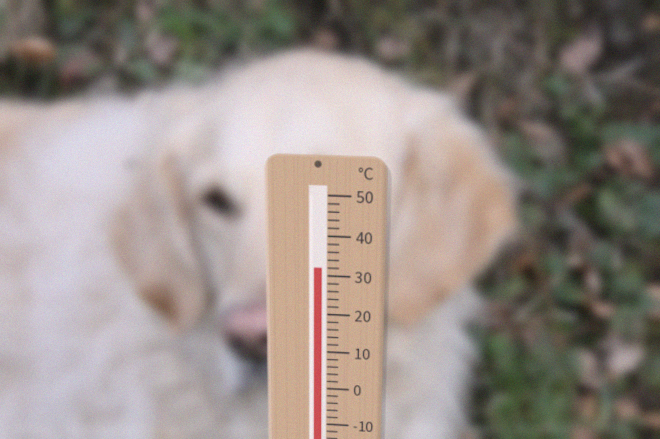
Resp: 32 °C
